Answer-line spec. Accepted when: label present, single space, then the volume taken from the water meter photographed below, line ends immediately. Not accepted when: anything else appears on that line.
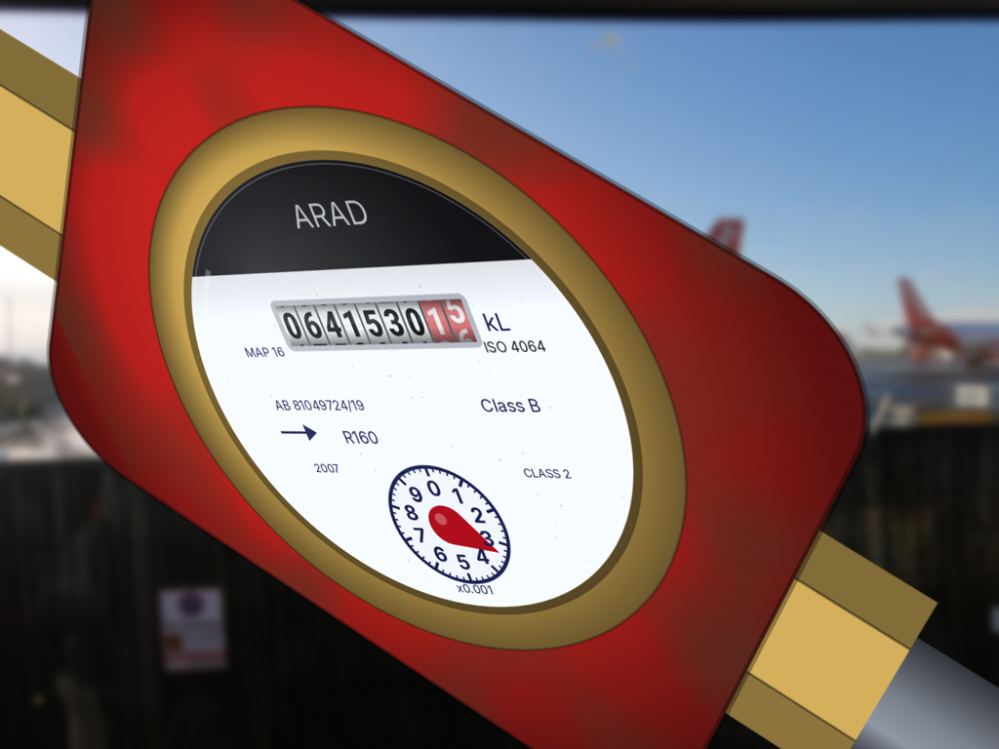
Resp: 641530.153 kL
